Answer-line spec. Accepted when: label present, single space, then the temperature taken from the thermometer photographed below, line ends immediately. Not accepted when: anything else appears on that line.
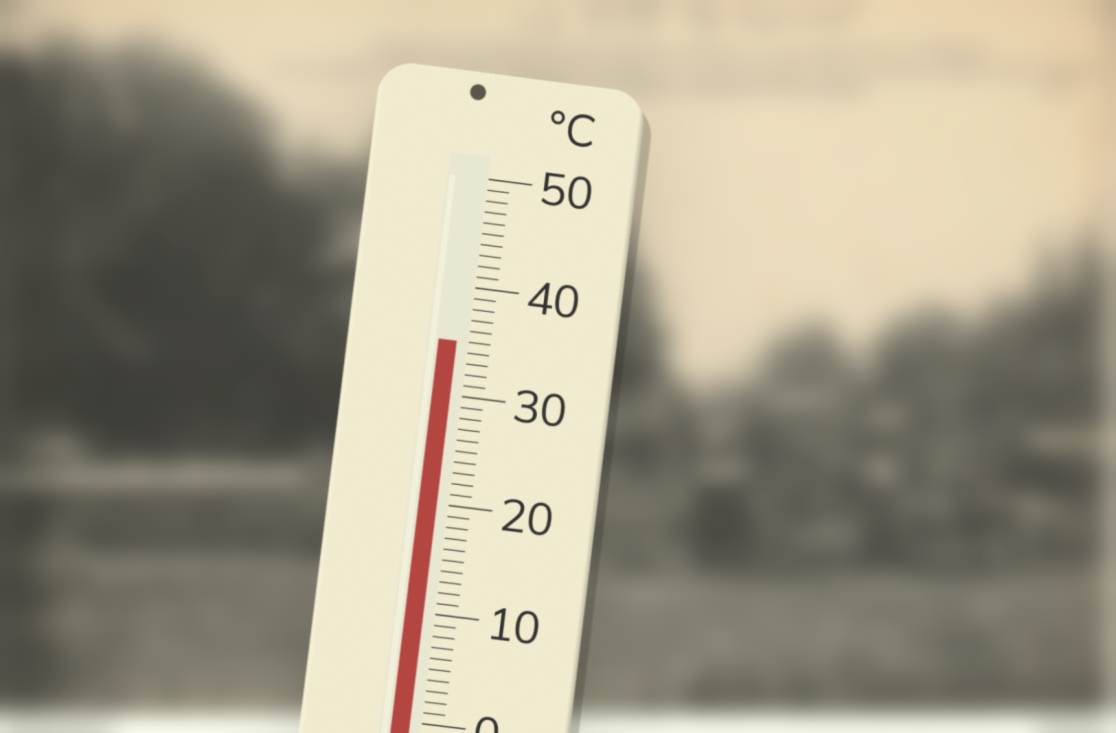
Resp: 35 °C
